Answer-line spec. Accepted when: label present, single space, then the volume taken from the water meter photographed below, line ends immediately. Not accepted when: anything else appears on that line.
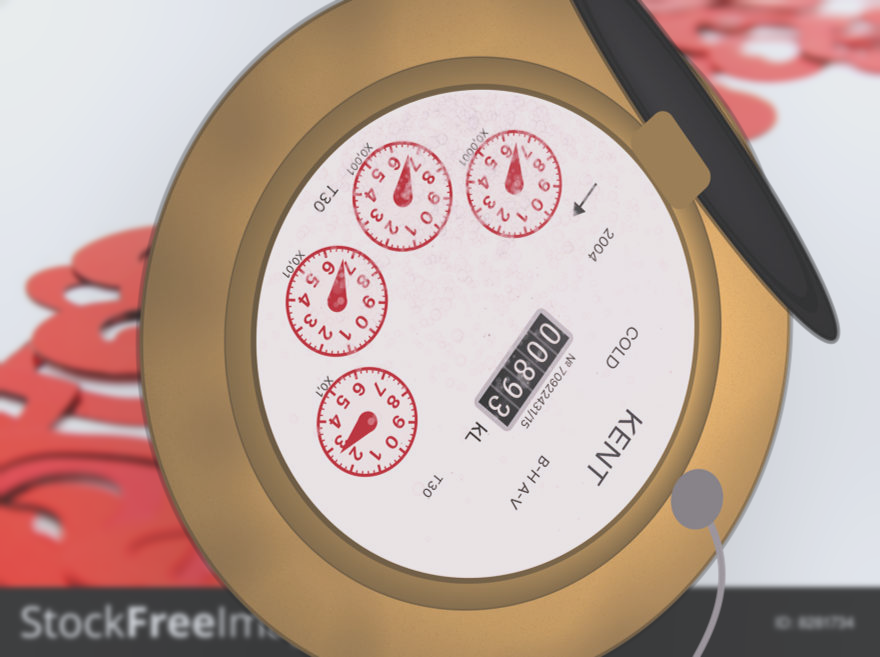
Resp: 893.2666 kL
